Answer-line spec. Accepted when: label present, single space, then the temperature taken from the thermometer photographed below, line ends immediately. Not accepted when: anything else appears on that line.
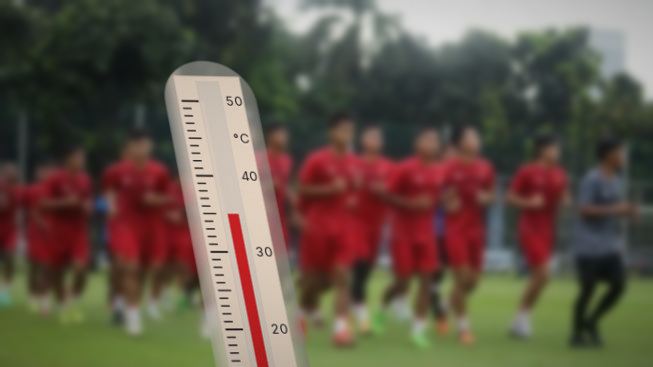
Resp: 35 °C
